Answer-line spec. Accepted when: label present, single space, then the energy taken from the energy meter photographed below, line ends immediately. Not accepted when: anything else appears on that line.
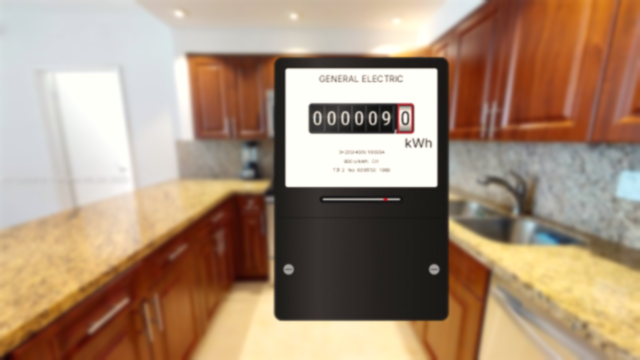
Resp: 9.0 kWh
